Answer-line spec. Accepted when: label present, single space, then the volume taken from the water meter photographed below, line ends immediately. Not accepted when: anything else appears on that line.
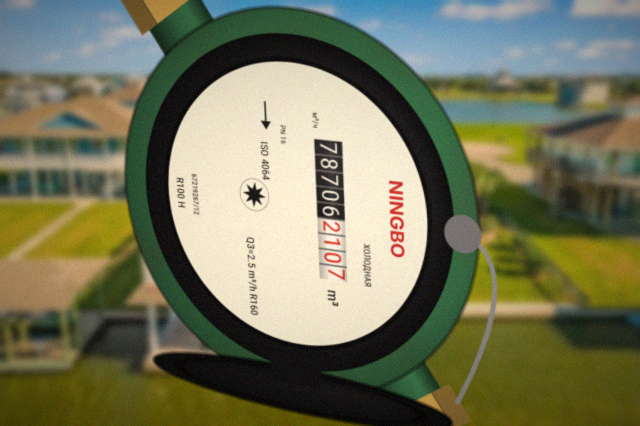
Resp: 78706.2107 m³
